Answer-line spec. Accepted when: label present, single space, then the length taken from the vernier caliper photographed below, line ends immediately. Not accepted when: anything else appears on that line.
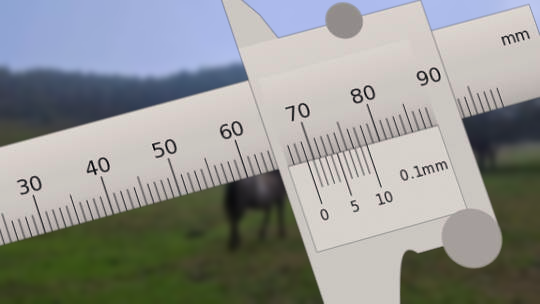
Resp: 69.0 mm
